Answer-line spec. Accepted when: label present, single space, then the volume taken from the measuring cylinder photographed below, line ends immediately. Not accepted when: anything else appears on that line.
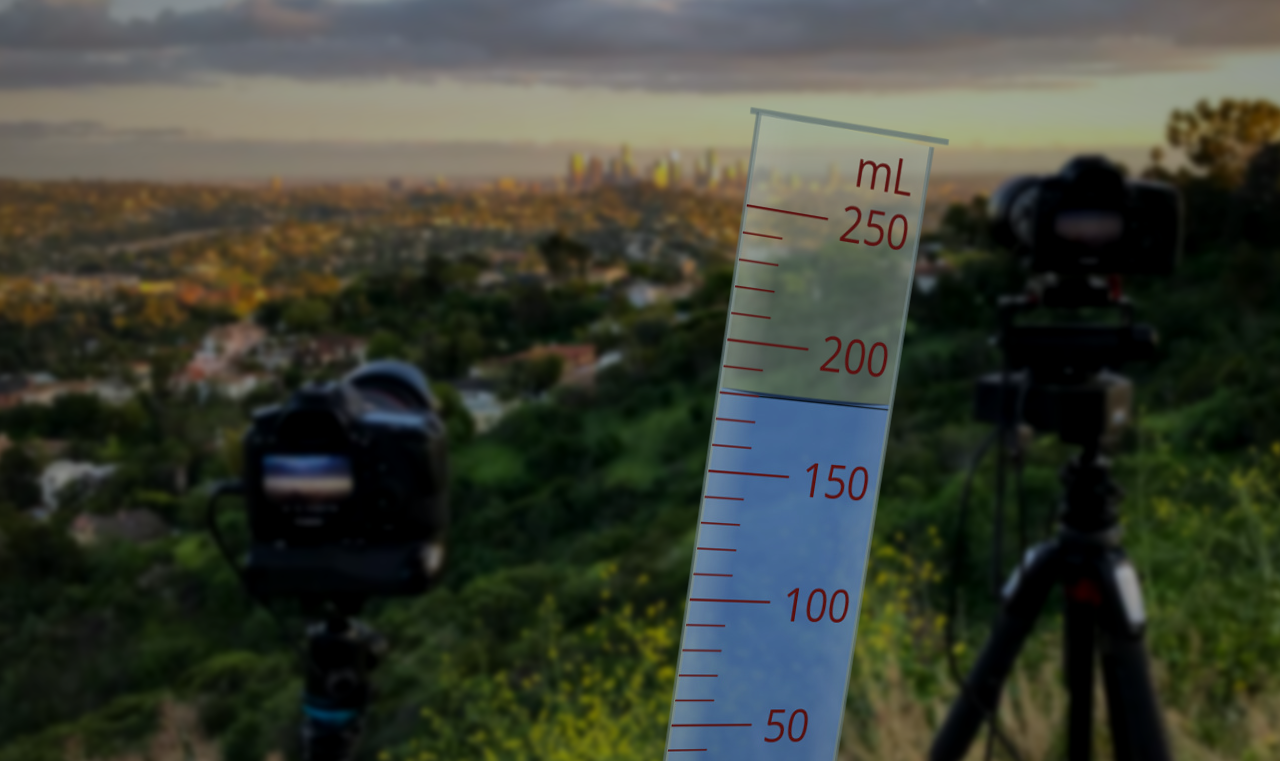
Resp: 180 mL
